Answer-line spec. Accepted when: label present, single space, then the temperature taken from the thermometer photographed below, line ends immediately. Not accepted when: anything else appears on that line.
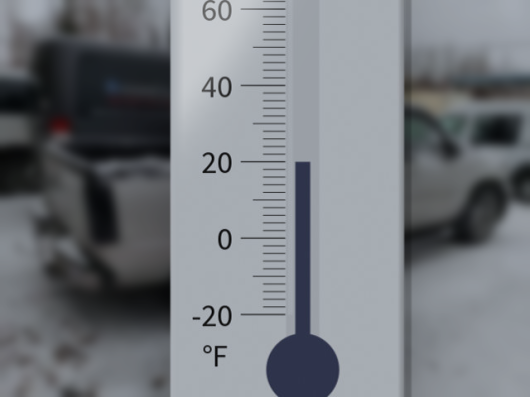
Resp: 20 °F
